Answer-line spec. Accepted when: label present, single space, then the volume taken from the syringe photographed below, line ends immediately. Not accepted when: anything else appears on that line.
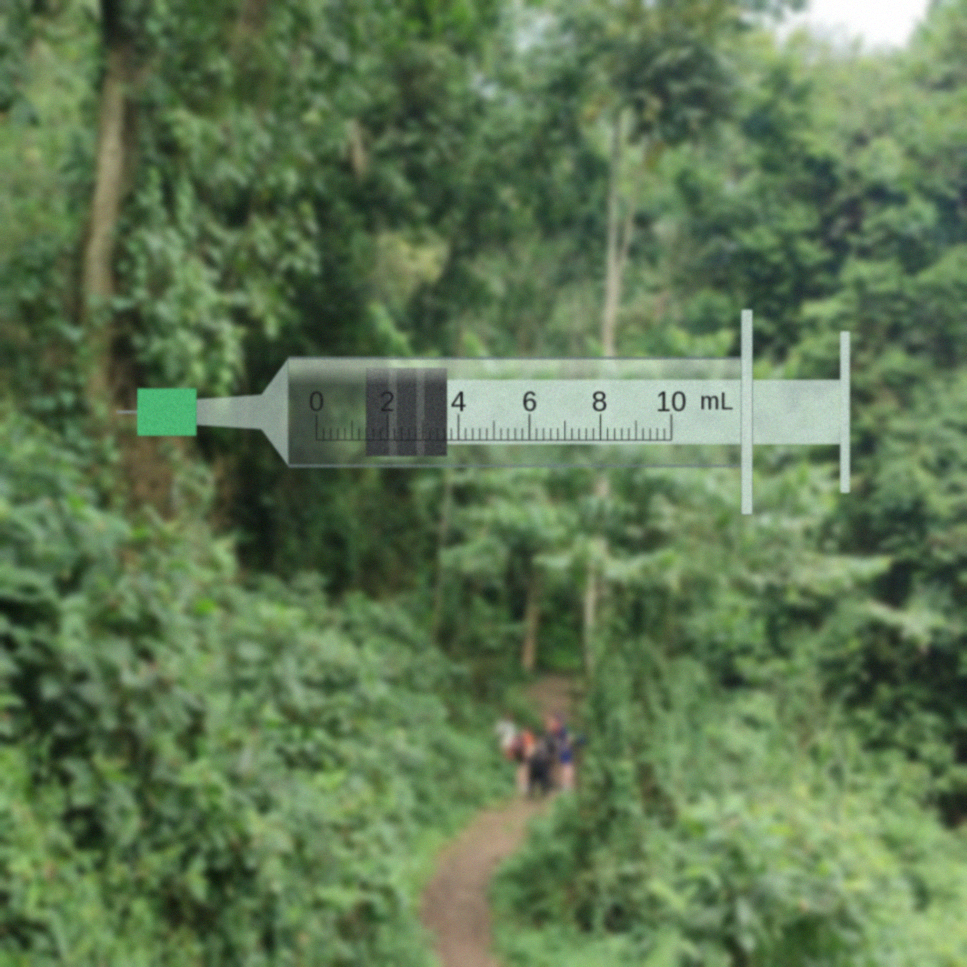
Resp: 1.4 mL
